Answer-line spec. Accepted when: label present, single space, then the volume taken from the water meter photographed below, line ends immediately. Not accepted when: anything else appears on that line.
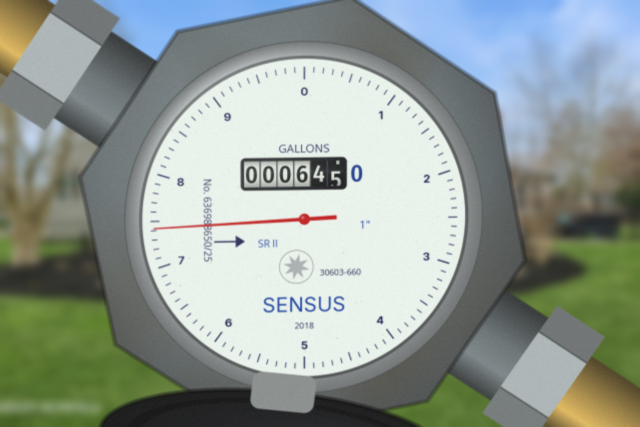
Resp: 6447.4 gal
